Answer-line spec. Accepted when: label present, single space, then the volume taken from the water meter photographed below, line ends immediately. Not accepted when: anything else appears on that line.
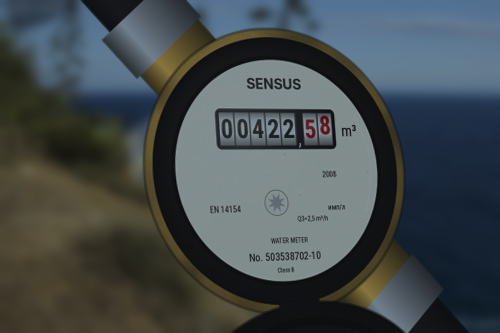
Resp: 422.58 m³
